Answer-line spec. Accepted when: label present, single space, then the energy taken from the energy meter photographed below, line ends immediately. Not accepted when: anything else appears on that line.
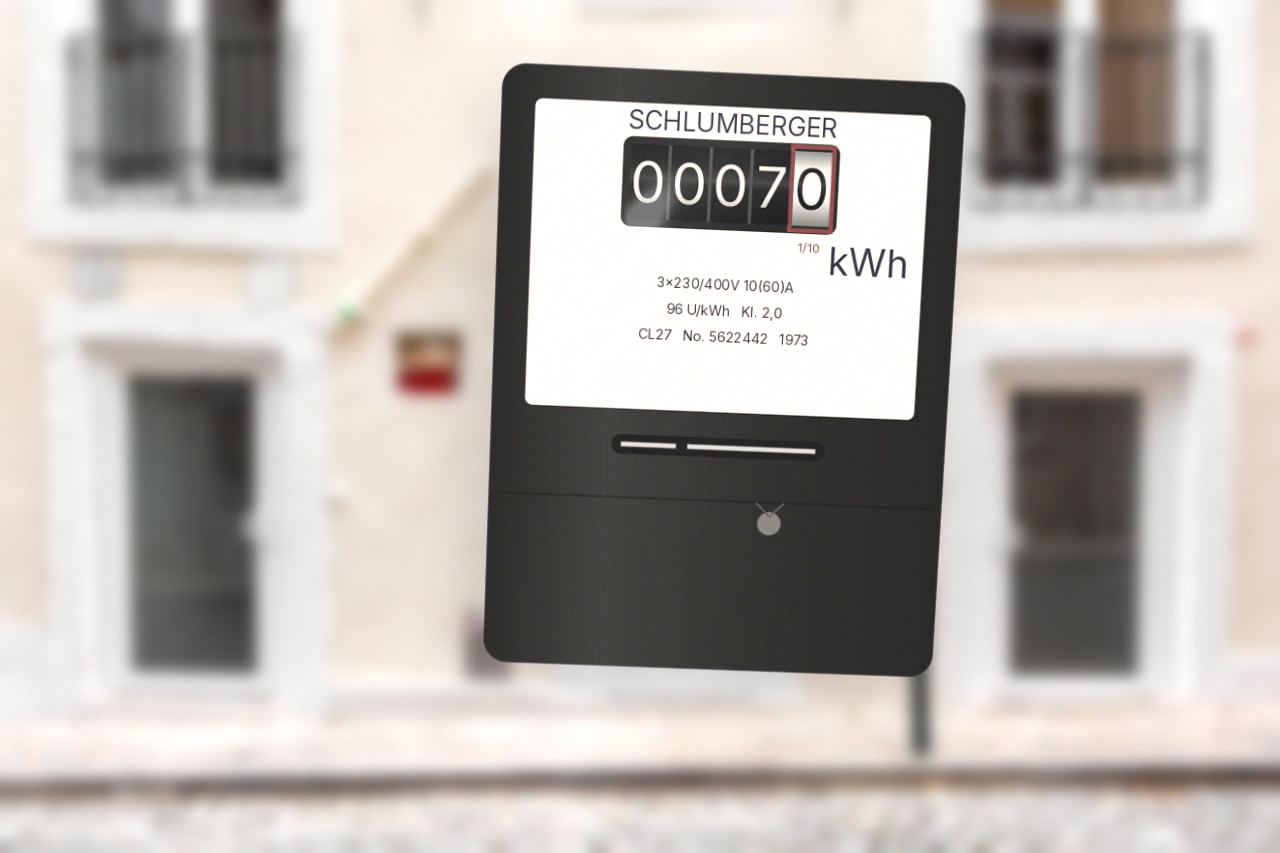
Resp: 7.0 kWh
